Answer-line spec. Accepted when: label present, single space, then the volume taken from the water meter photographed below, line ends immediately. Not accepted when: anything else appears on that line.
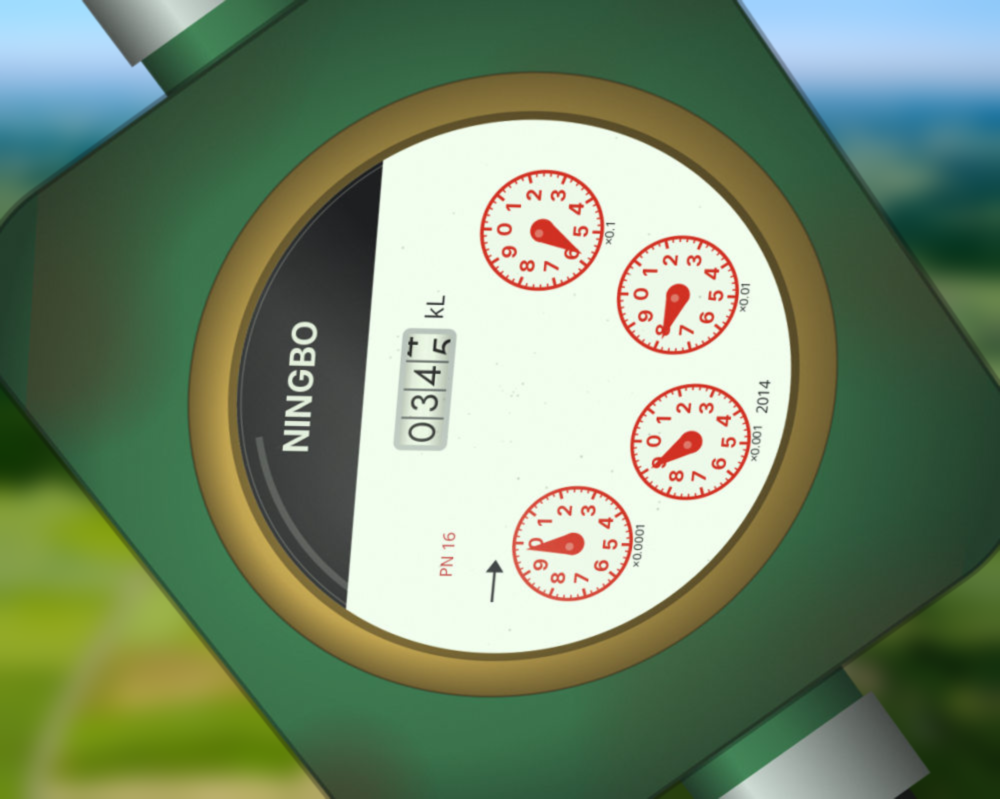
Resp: 344.5789 kL
